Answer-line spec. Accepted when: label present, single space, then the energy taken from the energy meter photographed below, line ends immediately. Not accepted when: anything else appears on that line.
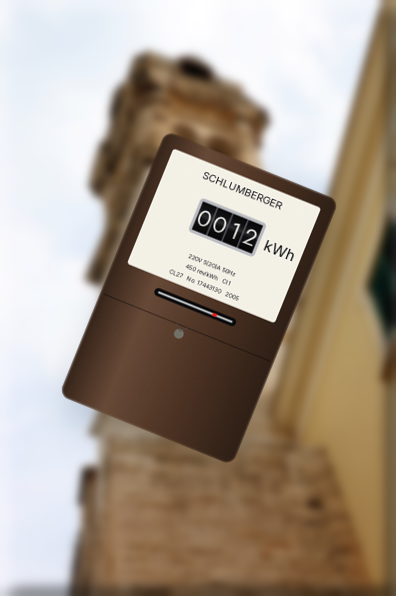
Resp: 12 kWh
